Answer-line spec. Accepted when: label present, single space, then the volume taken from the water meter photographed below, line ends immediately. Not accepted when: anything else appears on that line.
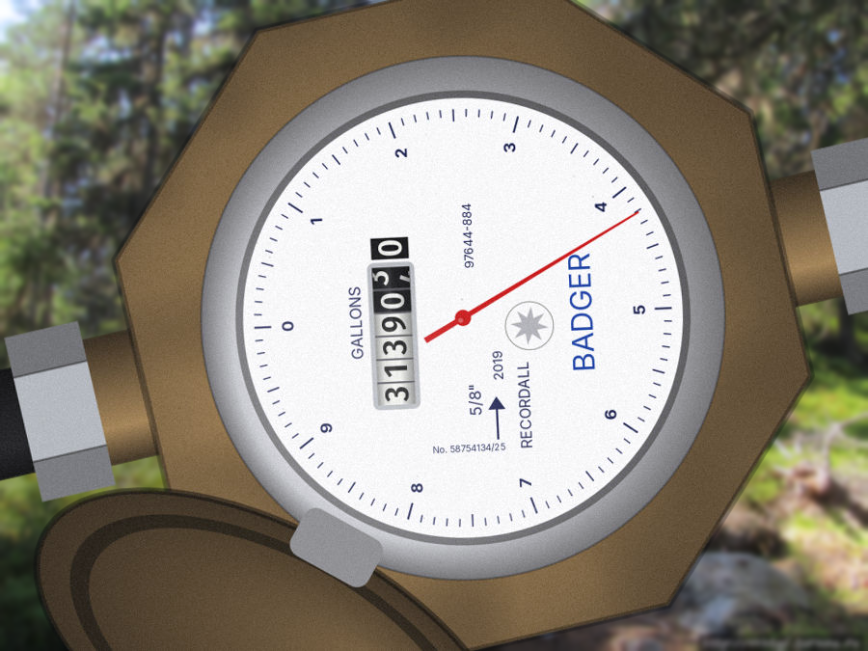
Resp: 3139034.2 gal
